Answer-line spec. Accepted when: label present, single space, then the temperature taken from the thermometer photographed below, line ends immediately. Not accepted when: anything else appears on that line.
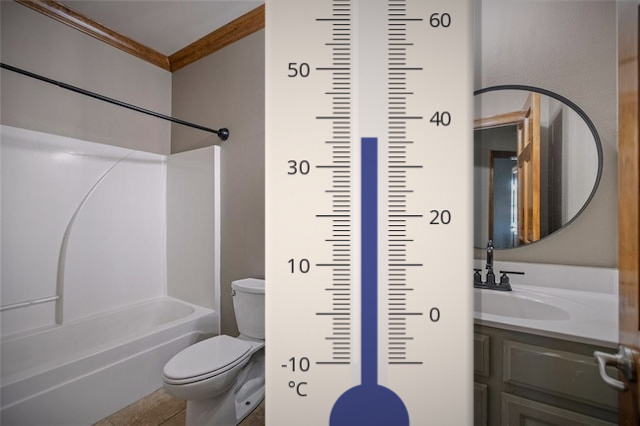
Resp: 36 °C
